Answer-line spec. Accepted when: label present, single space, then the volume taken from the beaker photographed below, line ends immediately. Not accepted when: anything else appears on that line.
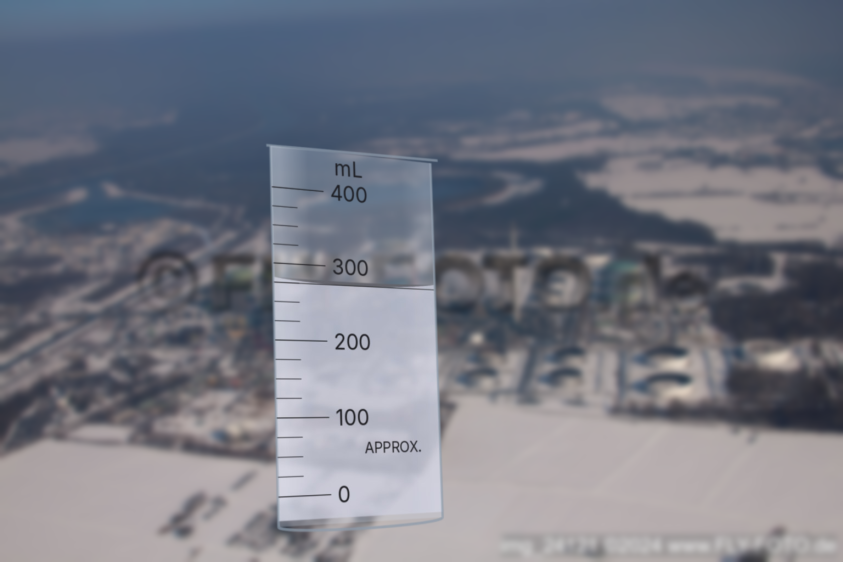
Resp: 275 mL
